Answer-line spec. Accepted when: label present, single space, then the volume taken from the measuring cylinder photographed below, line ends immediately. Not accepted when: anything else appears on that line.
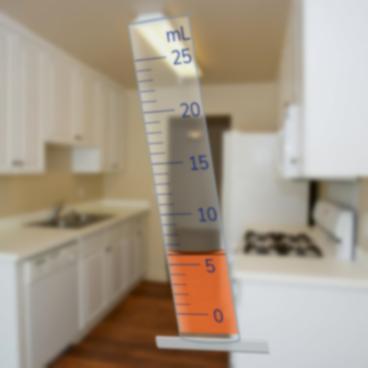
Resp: 6 mL
